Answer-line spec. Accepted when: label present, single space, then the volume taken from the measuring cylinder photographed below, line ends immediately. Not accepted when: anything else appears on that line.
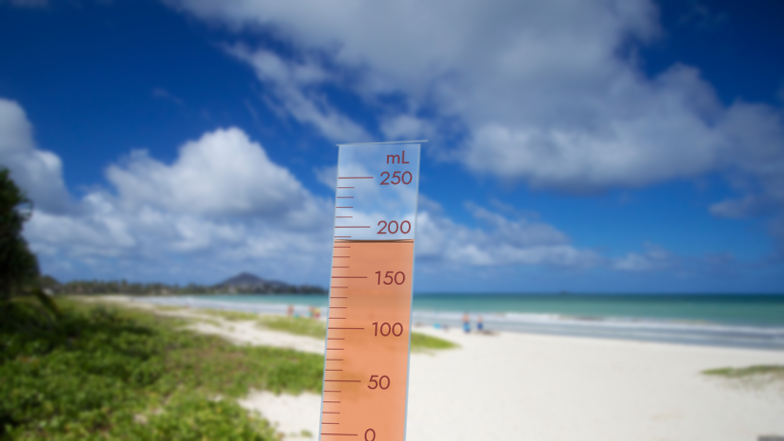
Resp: 185 mL
